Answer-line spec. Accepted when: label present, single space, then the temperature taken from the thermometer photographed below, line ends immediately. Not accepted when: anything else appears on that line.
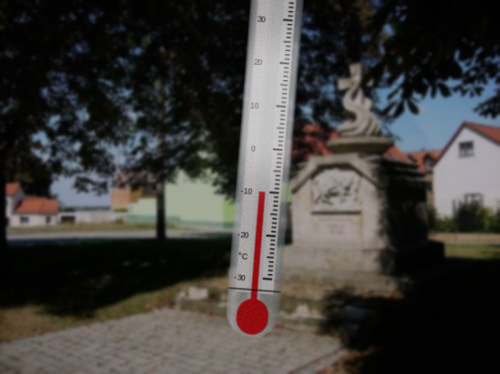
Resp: -10 °C
